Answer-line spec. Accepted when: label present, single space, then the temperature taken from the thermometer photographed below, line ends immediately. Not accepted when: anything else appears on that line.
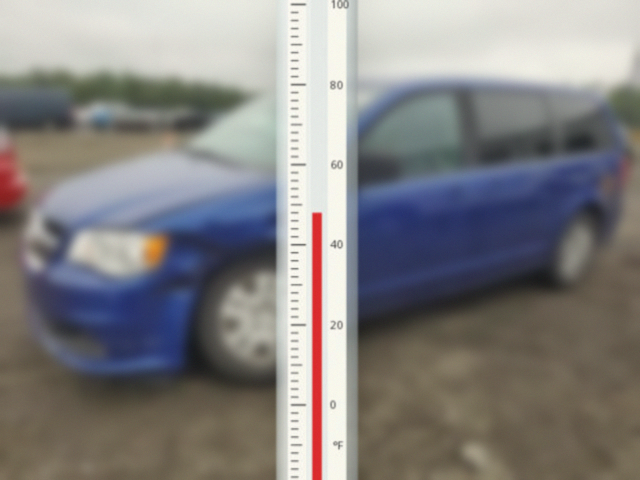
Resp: 48 °F
